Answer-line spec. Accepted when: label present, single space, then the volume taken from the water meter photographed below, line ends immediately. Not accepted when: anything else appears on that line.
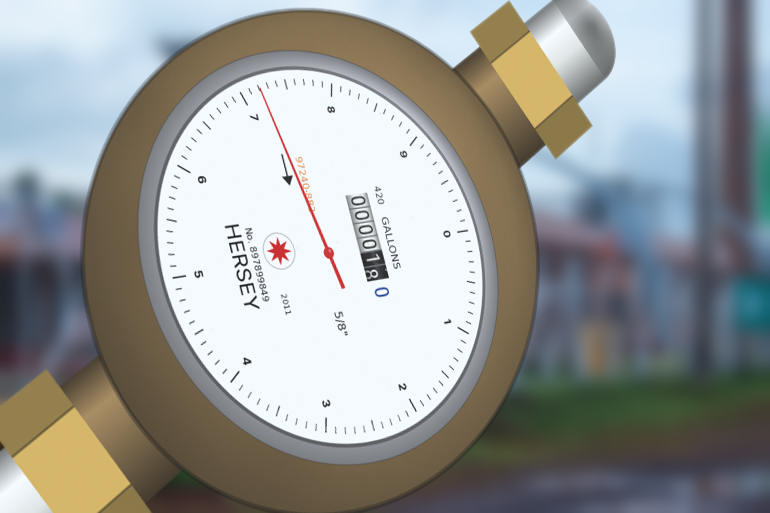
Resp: 177.2 gal
